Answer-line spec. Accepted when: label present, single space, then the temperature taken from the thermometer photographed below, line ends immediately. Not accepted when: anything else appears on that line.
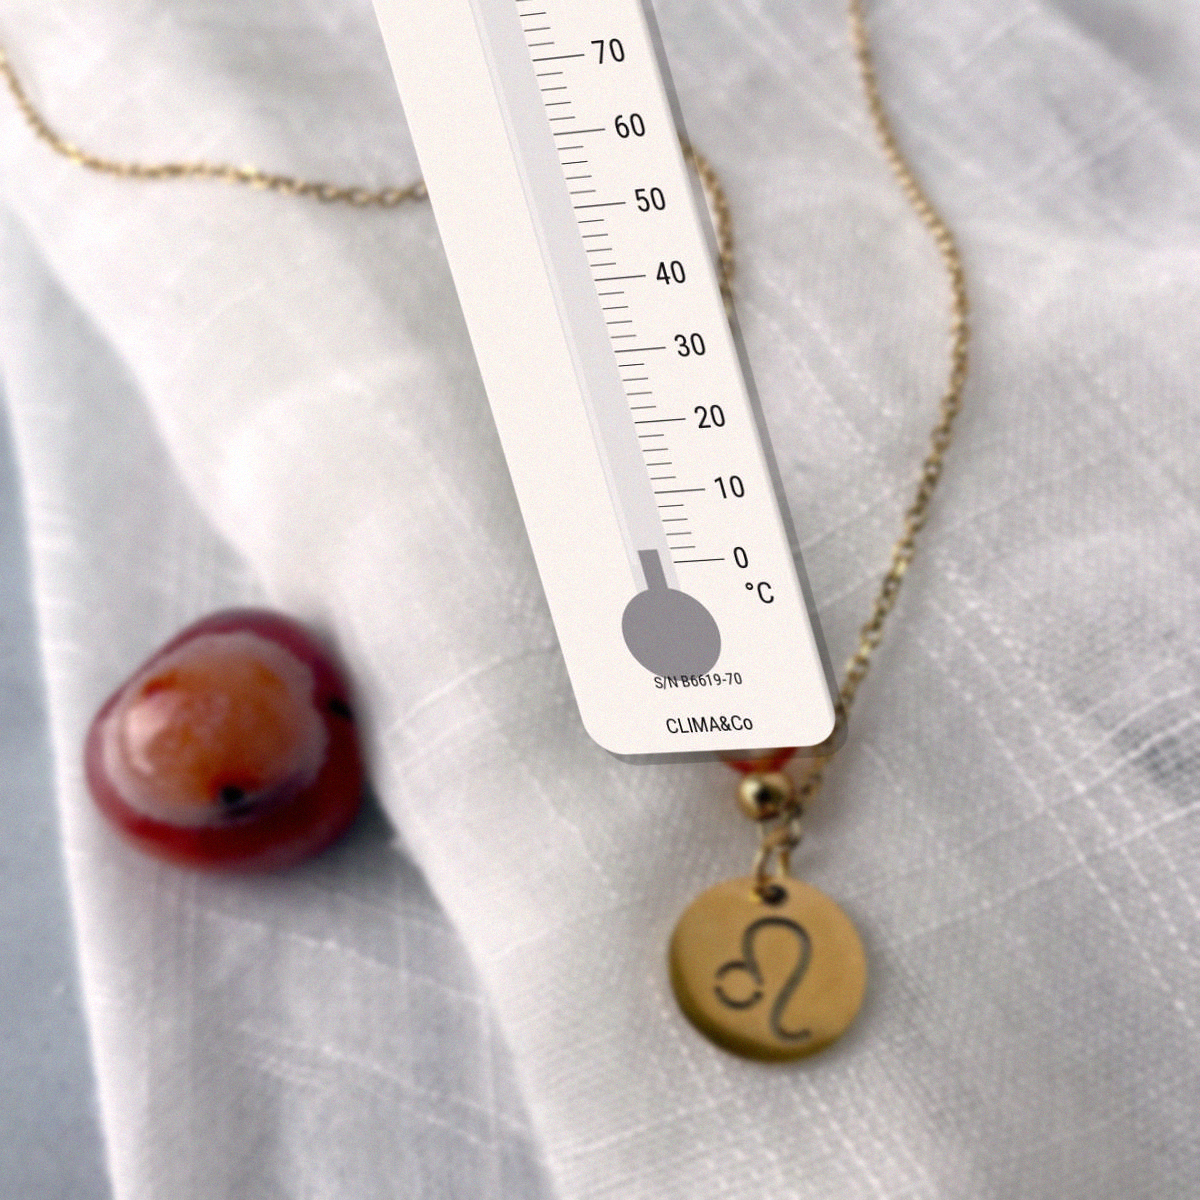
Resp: 2 °C
